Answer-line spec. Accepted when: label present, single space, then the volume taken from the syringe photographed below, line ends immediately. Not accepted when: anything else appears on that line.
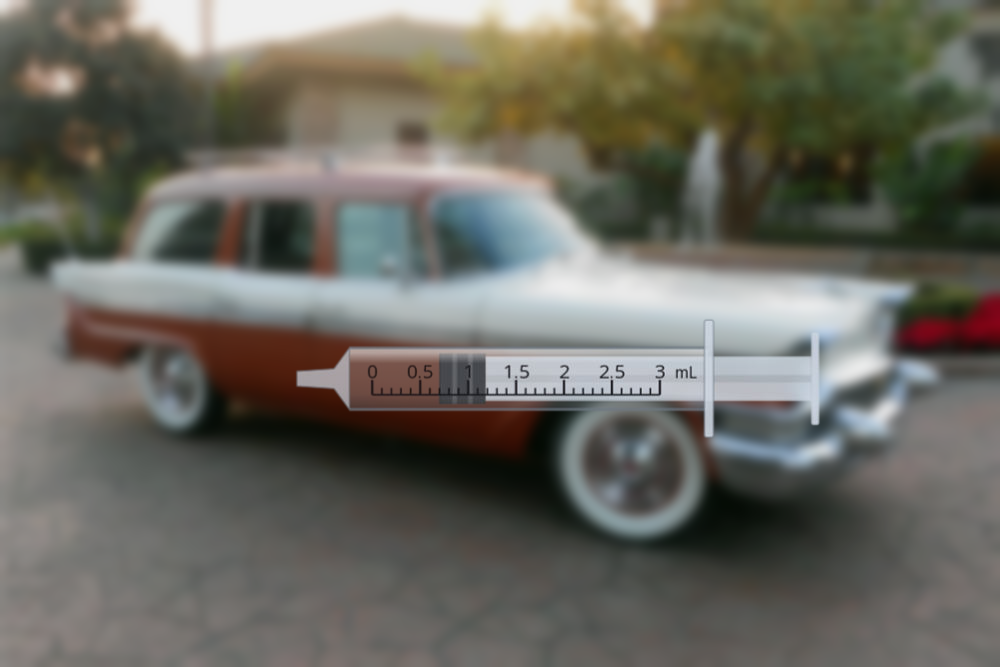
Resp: 0.7 mL
